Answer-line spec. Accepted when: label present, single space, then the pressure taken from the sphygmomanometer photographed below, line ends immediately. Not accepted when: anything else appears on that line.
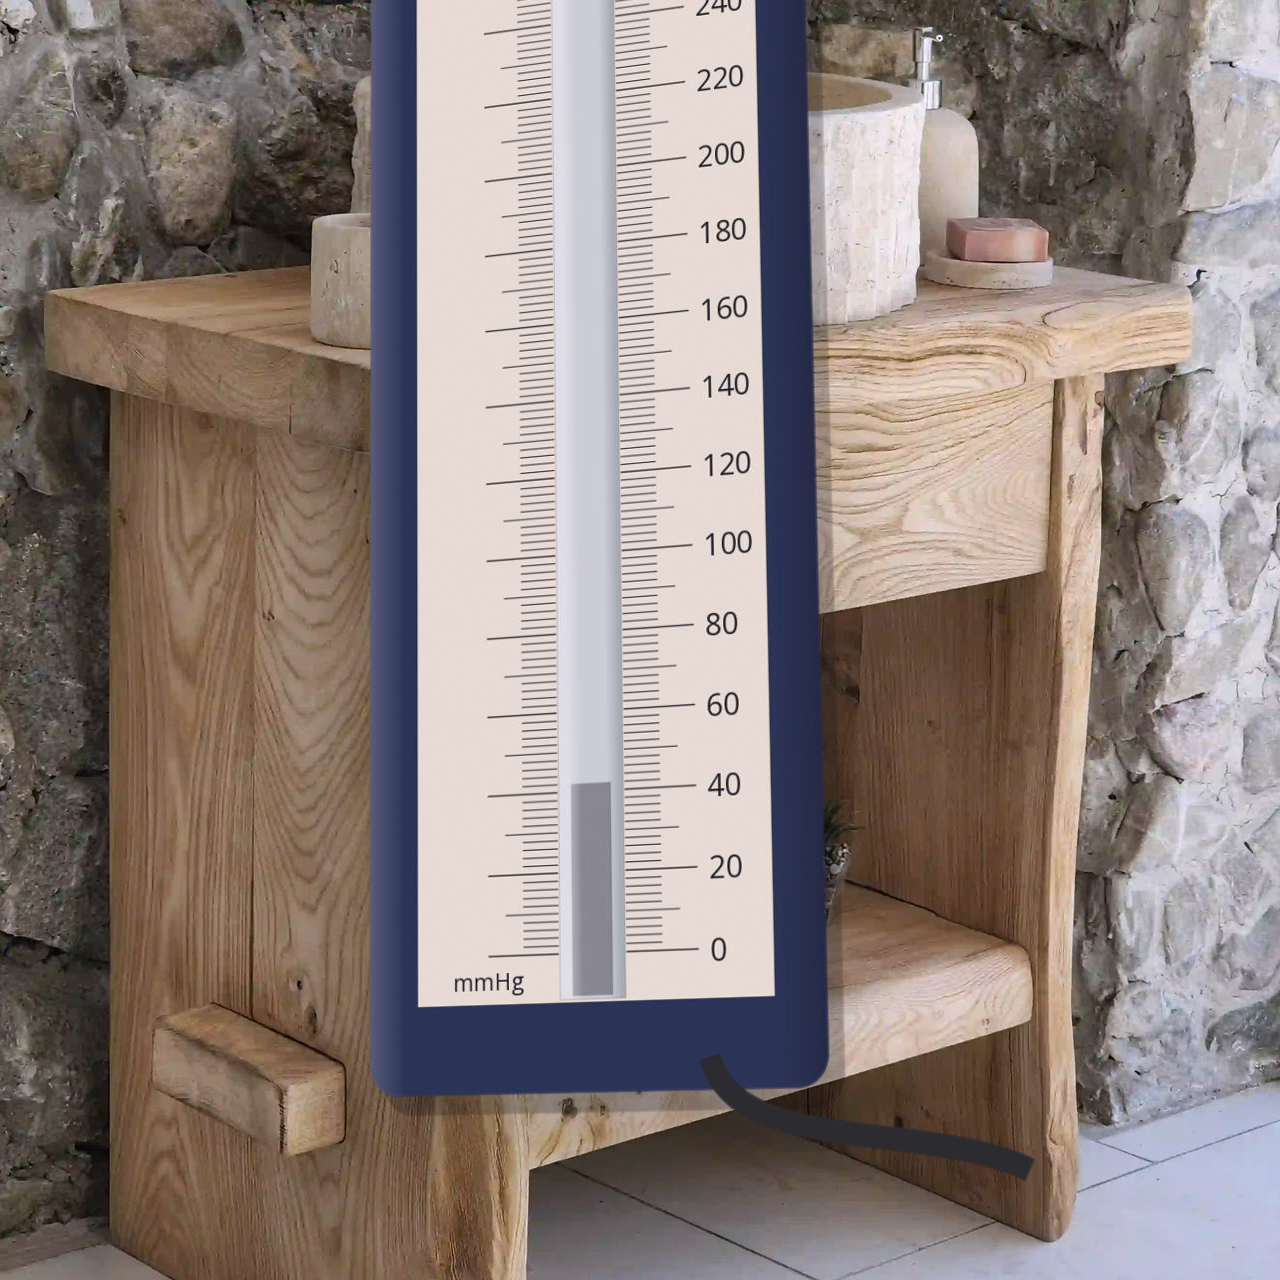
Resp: 42 mmHg
